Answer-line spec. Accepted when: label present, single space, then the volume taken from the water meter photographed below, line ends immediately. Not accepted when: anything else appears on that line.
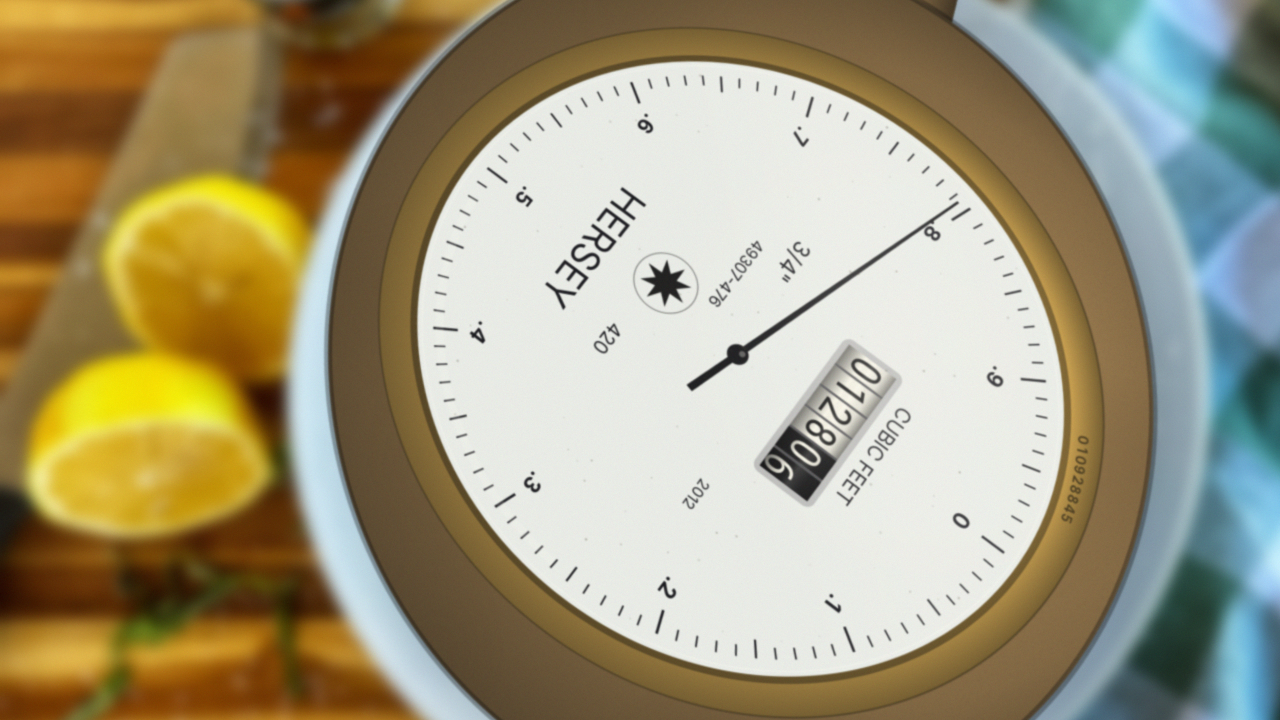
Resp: 12805.79 ft³
